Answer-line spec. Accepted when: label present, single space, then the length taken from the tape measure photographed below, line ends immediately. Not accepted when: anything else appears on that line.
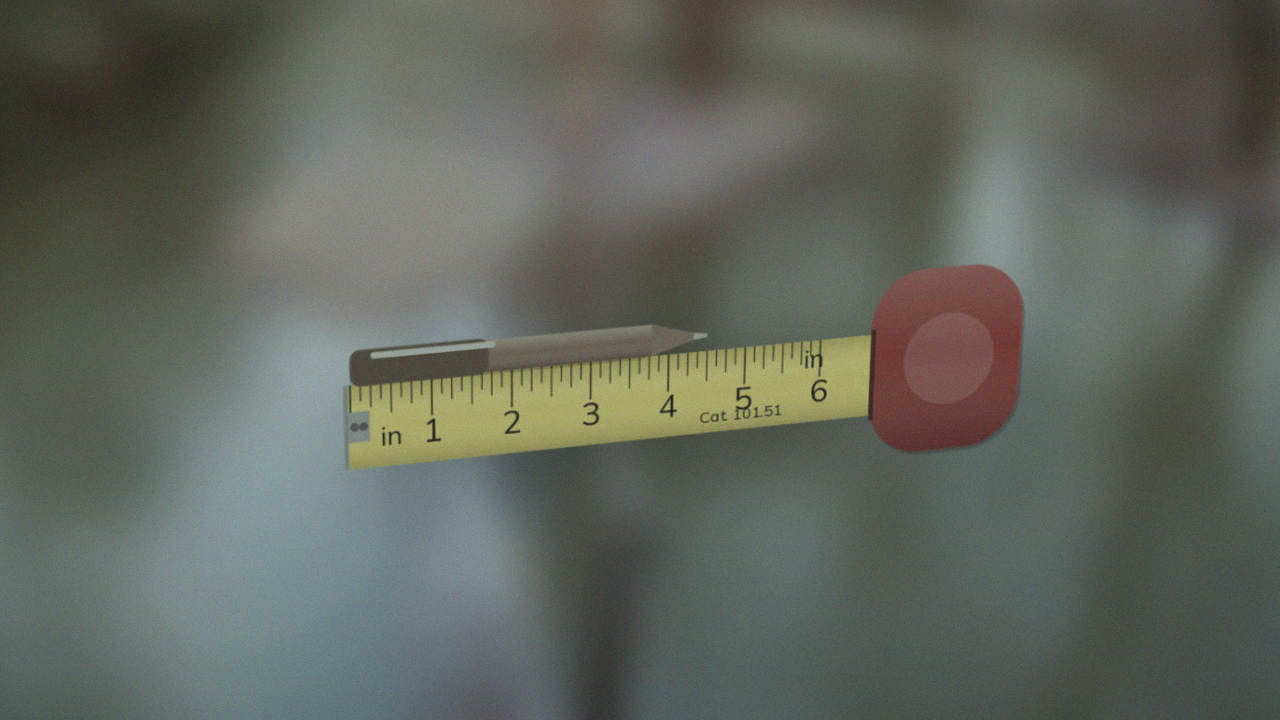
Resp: 4.5 in
